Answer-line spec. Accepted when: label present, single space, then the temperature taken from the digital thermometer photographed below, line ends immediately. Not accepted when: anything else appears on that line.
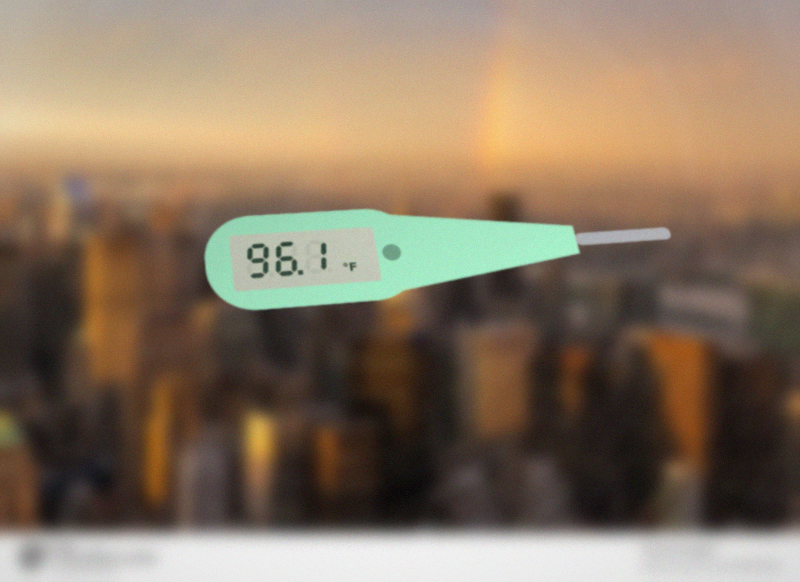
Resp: 96.1 °F
